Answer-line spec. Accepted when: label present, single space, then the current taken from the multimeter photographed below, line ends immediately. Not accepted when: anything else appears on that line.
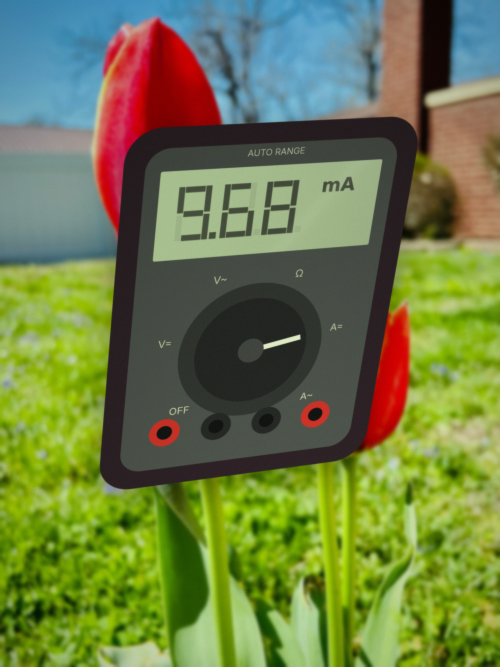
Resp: 9.68 mA
